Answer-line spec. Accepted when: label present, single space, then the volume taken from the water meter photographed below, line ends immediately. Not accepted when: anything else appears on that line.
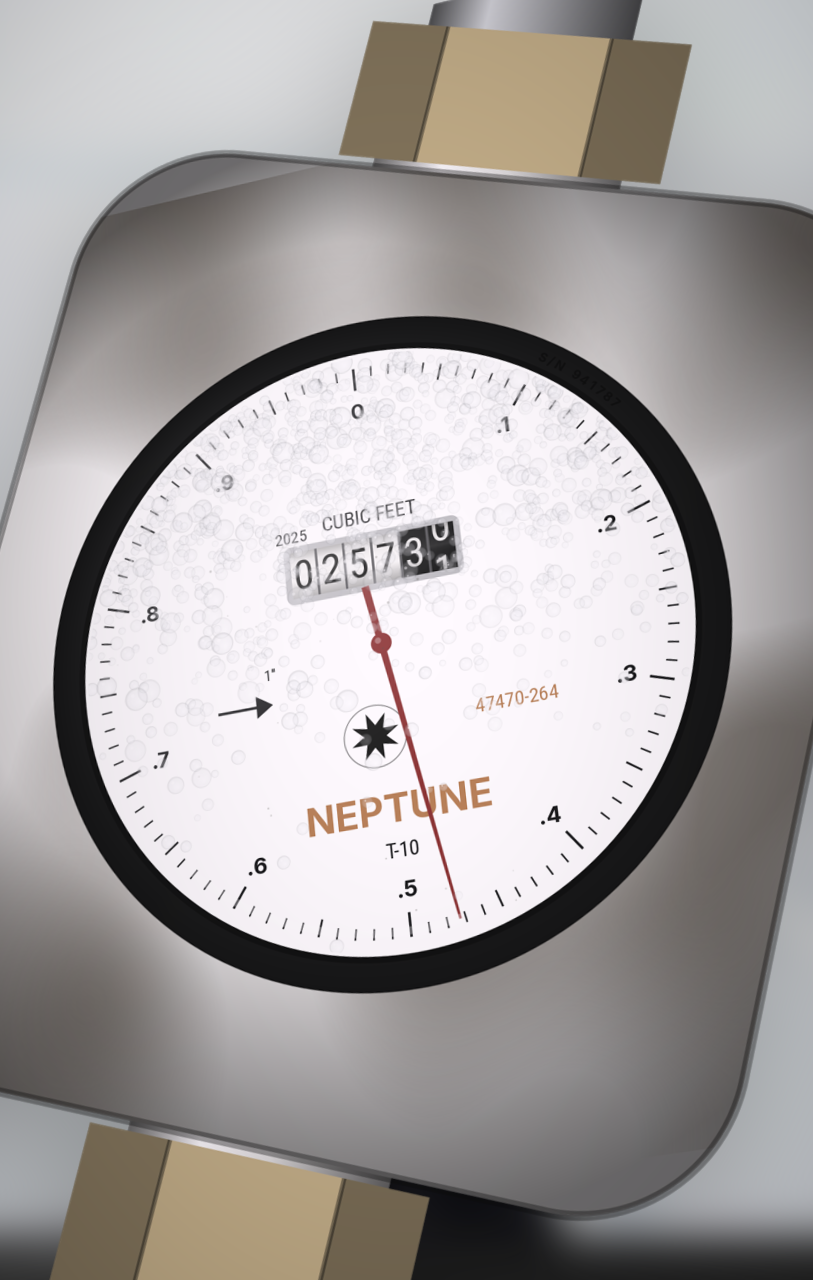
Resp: 25730.47 ft³
